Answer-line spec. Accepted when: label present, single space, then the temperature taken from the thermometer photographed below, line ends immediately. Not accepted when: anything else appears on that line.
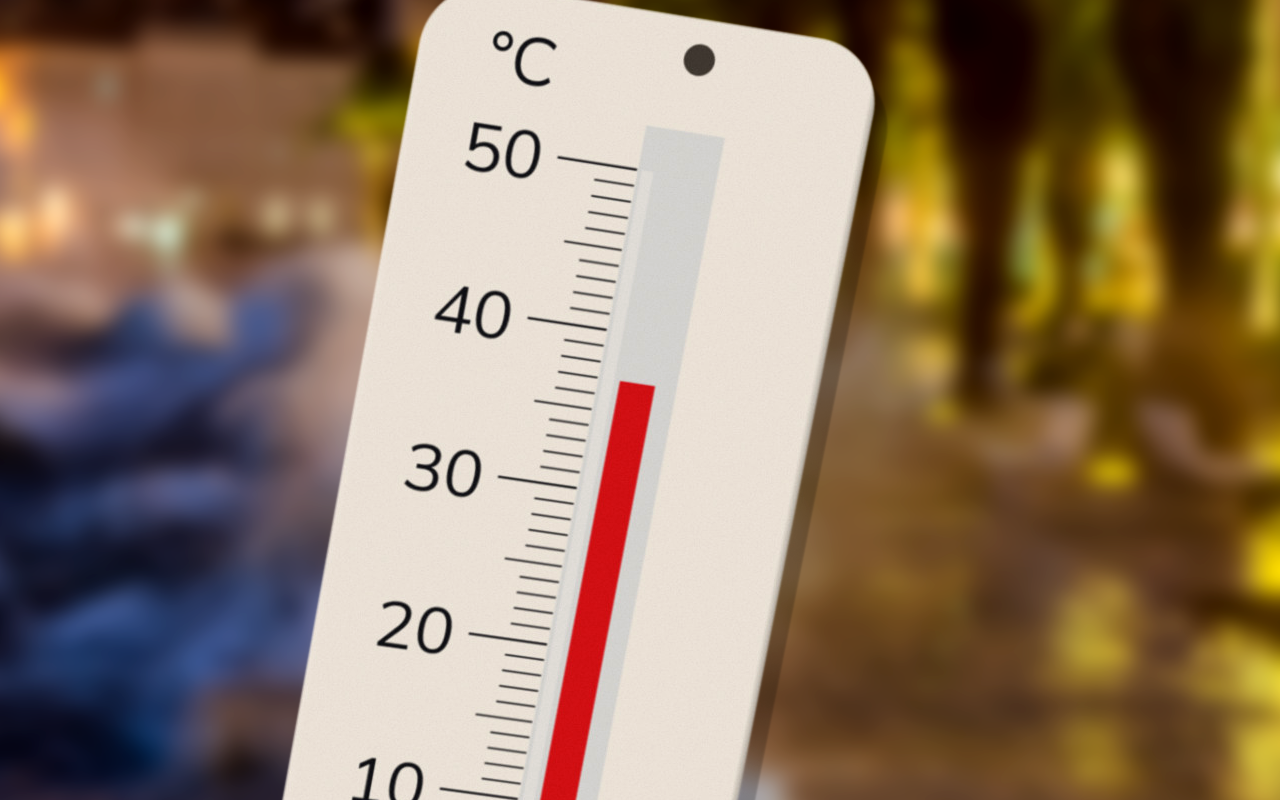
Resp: 37 °C
